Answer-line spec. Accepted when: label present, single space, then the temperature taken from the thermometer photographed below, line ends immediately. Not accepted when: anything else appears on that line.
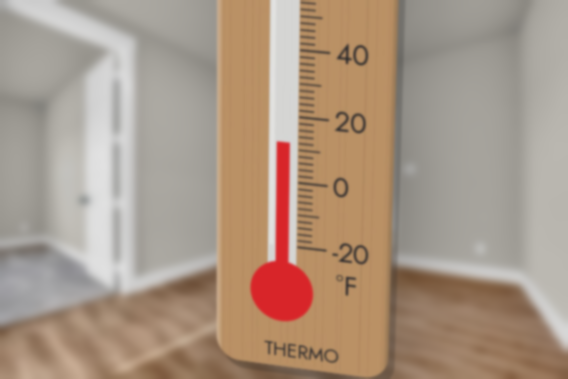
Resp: 12 °F
